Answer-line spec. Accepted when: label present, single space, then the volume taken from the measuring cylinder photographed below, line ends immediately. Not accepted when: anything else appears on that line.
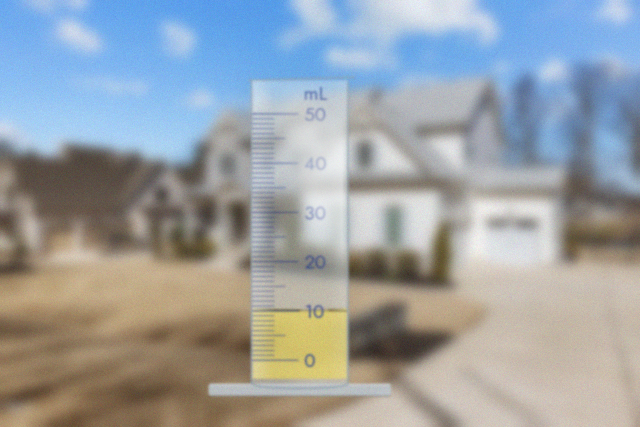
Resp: 10 mL
